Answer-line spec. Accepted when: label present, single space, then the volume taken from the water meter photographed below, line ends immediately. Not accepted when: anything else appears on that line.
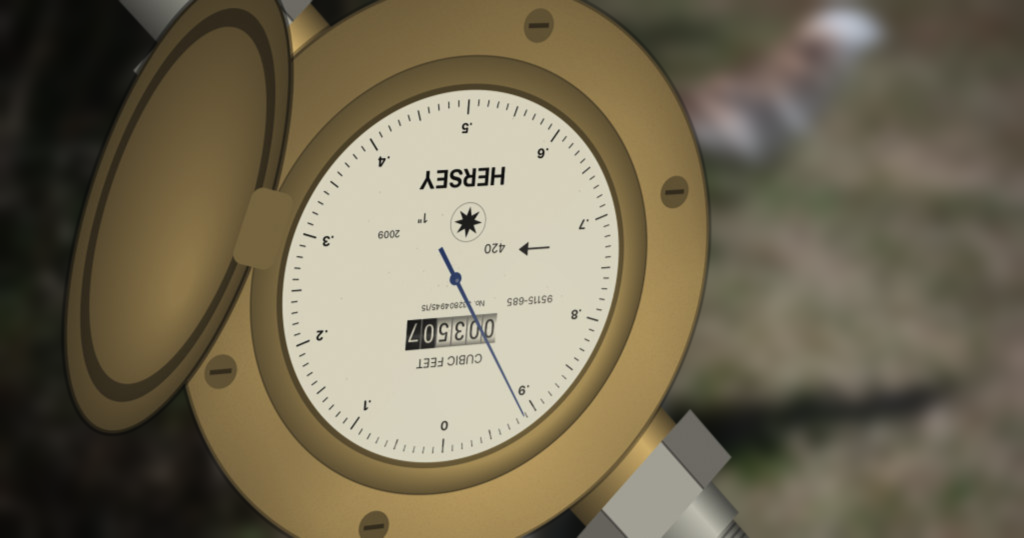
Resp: 3506.91 ft³
